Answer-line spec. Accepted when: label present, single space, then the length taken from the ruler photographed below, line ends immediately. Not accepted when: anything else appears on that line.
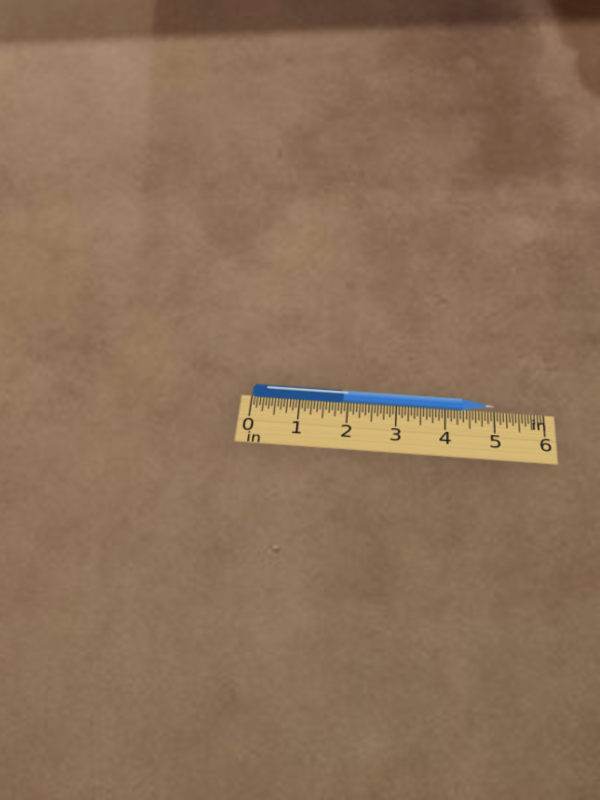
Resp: 5 in
